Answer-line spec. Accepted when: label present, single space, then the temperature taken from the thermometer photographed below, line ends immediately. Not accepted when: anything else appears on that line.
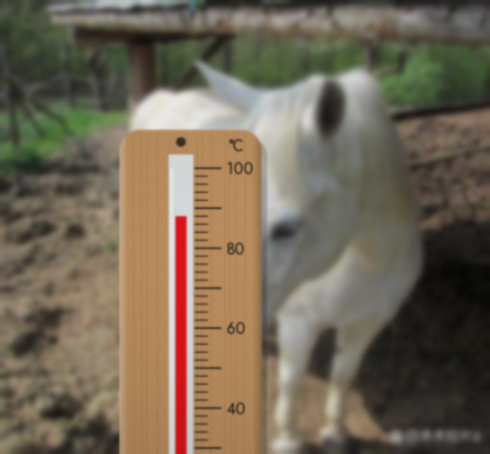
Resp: 88 °C
